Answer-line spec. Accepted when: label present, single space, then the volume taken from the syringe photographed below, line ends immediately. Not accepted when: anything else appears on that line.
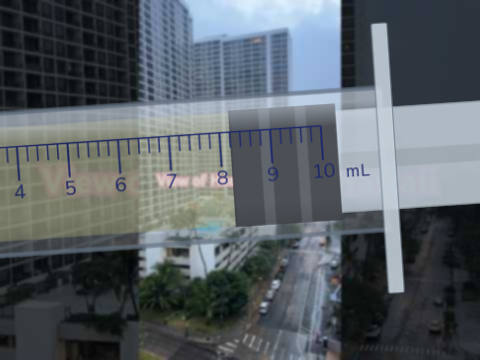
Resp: 8.2 mL
